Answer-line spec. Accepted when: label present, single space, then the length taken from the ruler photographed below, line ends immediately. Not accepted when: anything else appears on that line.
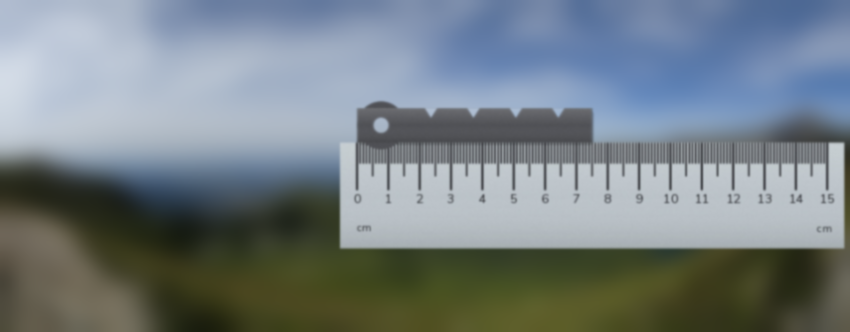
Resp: 7.5 cm
